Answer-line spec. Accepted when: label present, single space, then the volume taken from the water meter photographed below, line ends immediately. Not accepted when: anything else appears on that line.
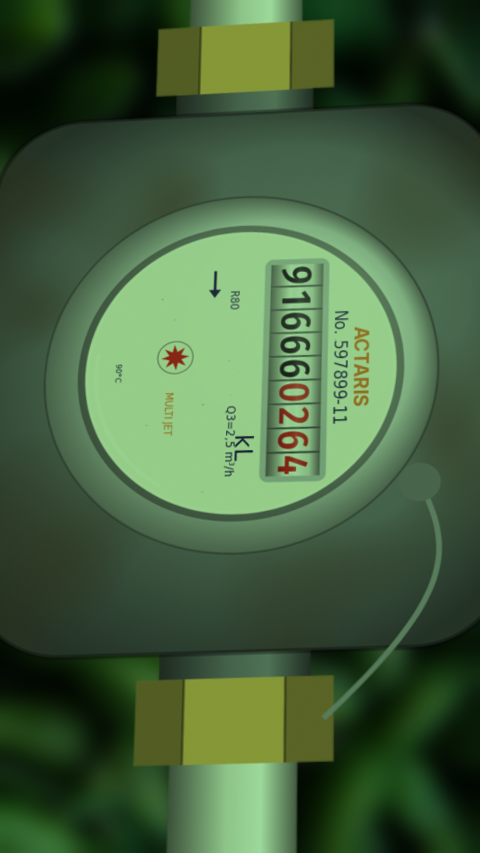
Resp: 91666.0264 kL
